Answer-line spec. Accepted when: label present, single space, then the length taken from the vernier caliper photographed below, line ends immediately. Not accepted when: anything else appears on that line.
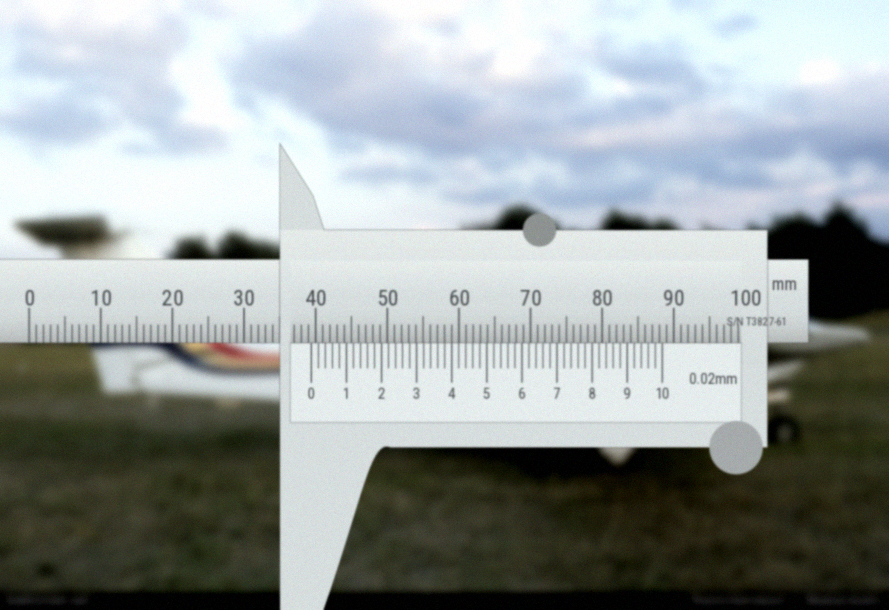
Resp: 39.4 mm
